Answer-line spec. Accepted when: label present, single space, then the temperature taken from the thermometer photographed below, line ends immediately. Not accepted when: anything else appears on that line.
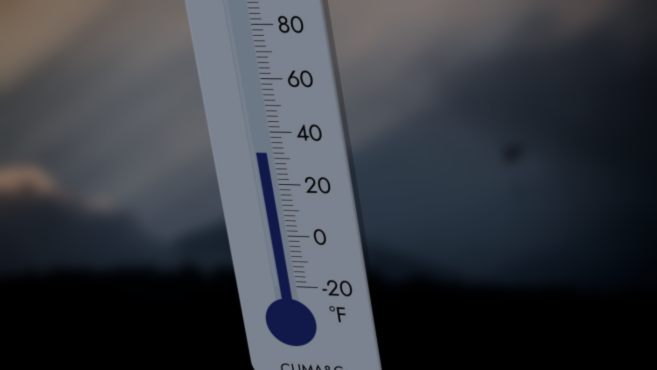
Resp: 32 °F
